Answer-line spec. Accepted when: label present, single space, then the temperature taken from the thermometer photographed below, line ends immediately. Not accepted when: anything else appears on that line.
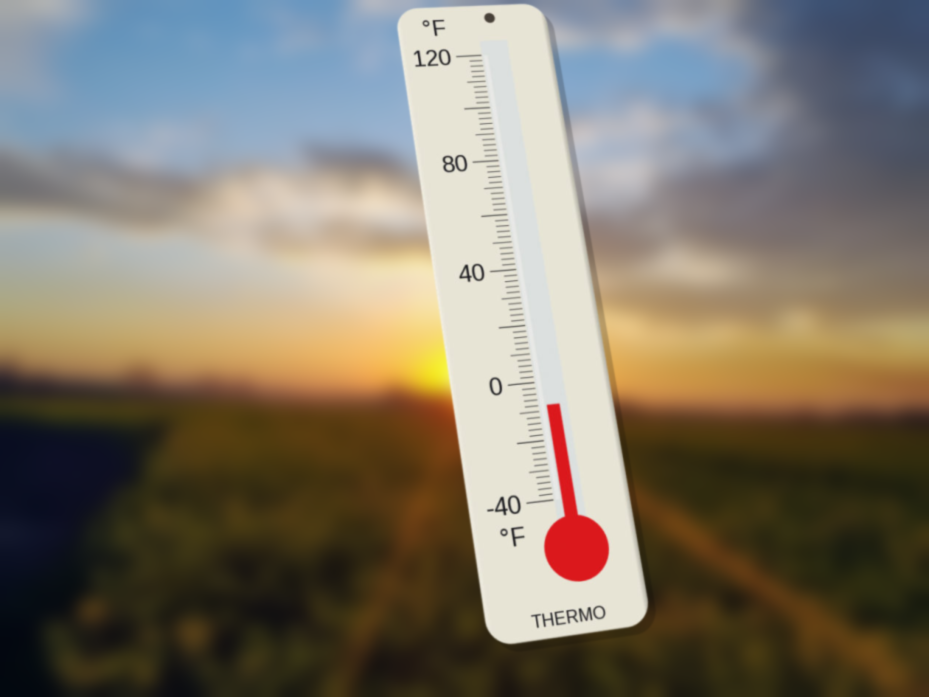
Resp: -8 °F
